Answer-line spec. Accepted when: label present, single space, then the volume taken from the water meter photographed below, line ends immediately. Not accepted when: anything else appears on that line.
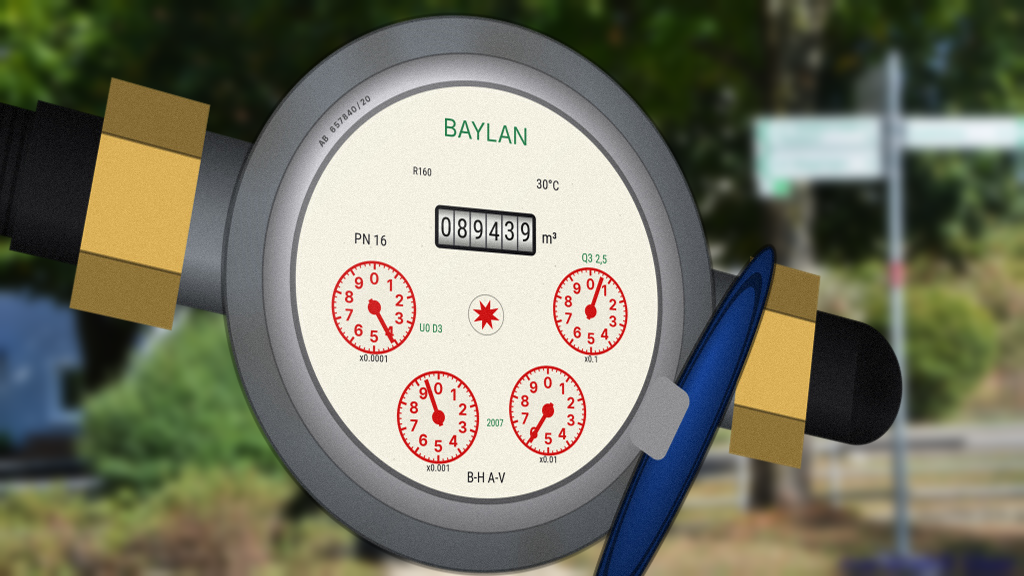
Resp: 89439.0594 m³
